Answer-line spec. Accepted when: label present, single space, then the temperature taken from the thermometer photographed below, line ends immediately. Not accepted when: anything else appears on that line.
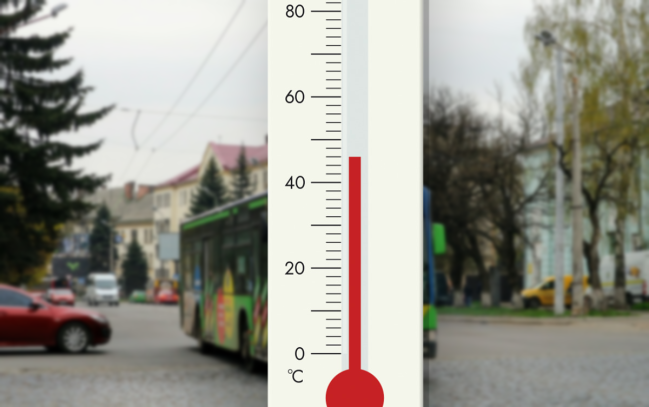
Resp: 46 °C
